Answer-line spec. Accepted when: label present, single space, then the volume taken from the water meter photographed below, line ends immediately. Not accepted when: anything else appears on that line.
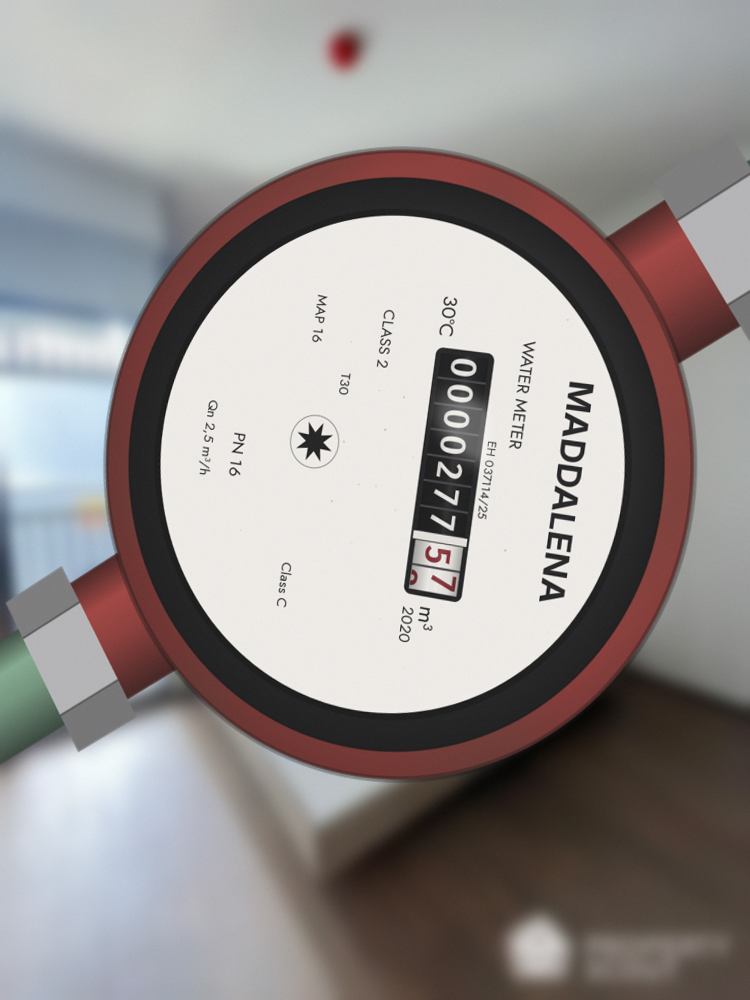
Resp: 277.57 m³
